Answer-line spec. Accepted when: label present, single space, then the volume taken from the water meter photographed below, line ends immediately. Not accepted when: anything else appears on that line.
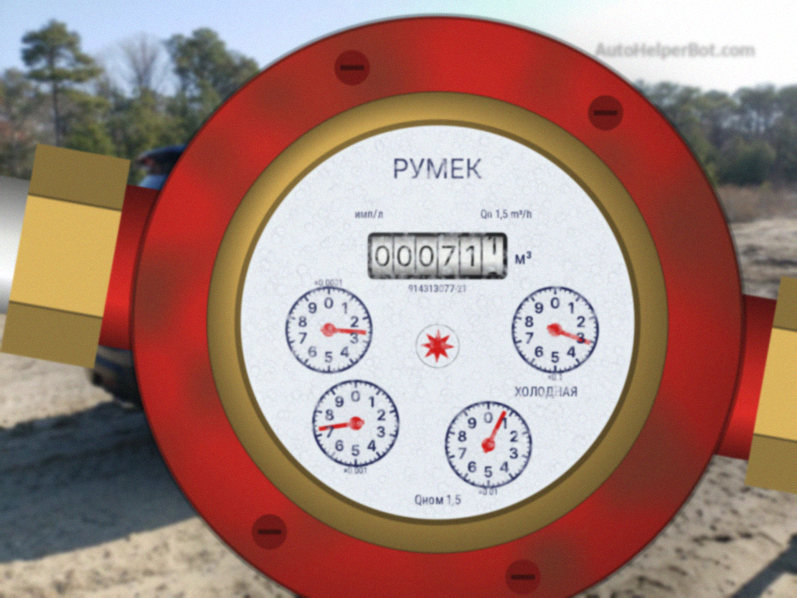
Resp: 711.3072 m³
